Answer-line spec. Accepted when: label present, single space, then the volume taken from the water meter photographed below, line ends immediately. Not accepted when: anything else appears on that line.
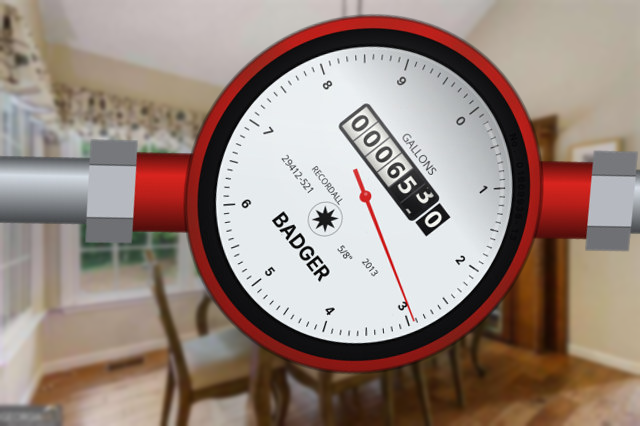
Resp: 6532.9 gal
